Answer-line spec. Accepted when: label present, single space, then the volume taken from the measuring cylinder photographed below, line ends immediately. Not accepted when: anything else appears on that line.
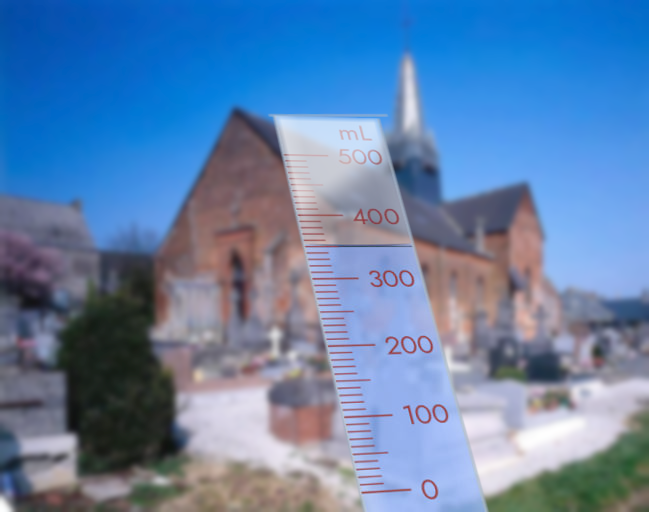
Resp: 350 mL
